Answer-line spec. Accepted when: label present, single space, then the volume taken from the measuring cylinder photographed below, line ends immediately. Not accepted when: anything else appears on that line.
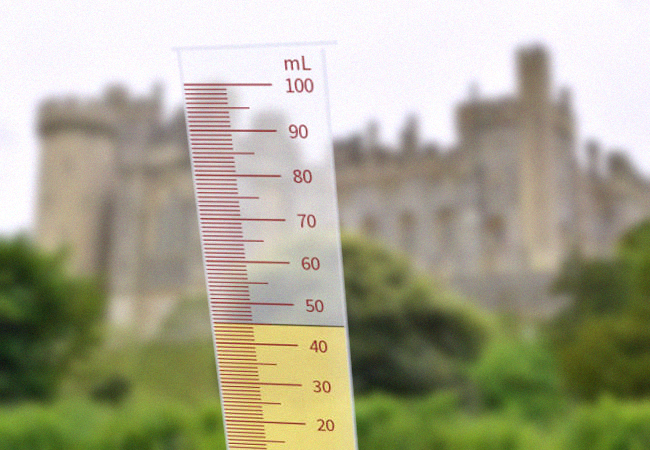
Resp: 45 mL
